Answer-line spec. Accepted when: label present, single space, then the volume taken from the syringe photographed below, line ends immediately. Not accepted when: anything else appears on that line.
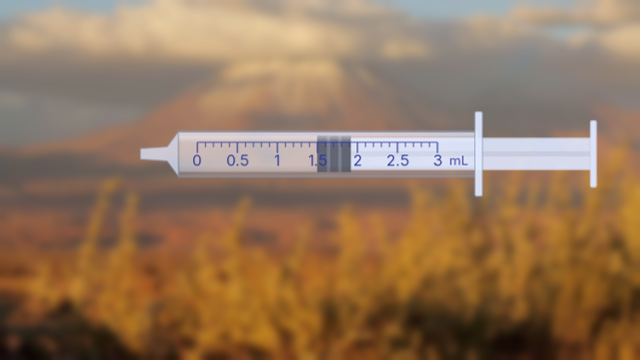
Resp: 1.5 mL
